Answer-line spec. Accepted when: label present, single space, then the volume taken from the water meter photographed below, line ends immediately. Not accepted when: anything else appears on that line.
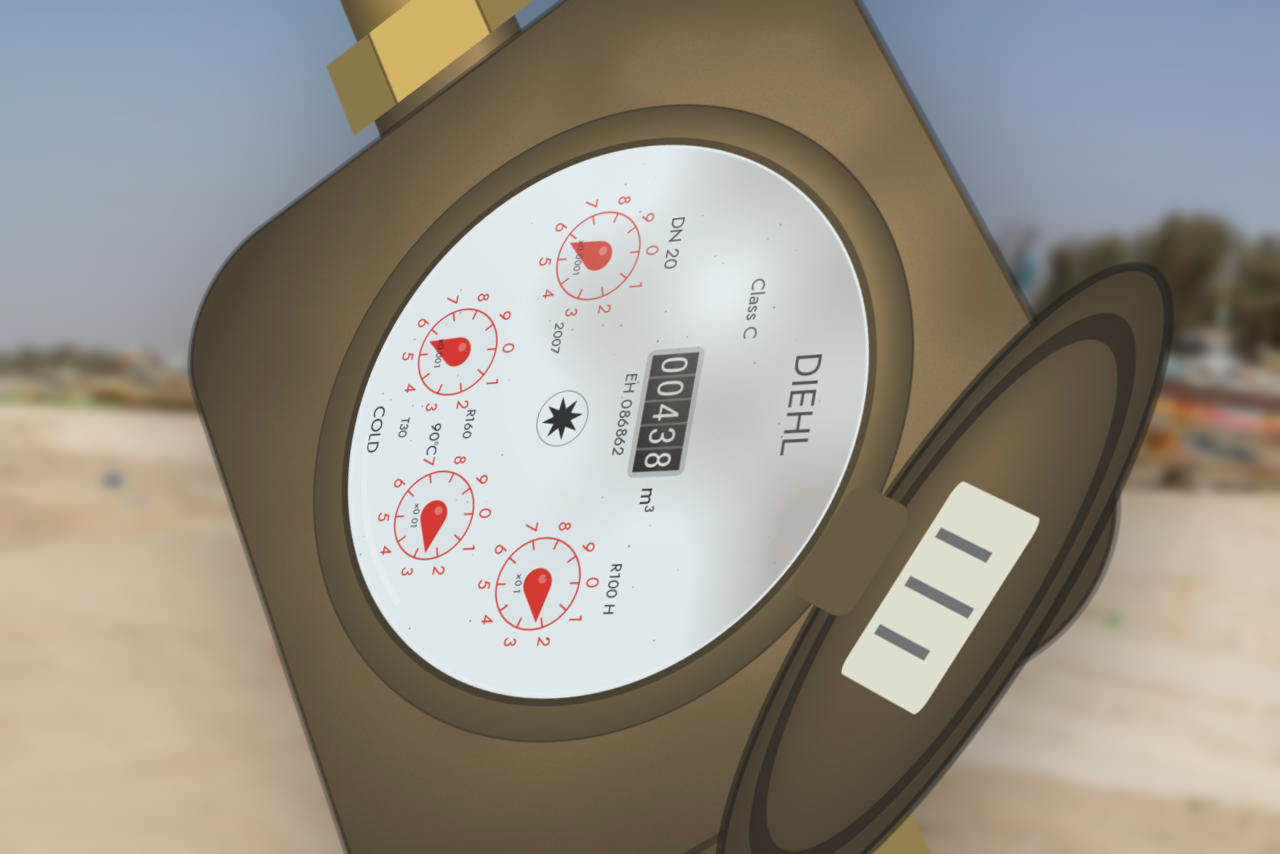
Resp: 438.2255 m³
